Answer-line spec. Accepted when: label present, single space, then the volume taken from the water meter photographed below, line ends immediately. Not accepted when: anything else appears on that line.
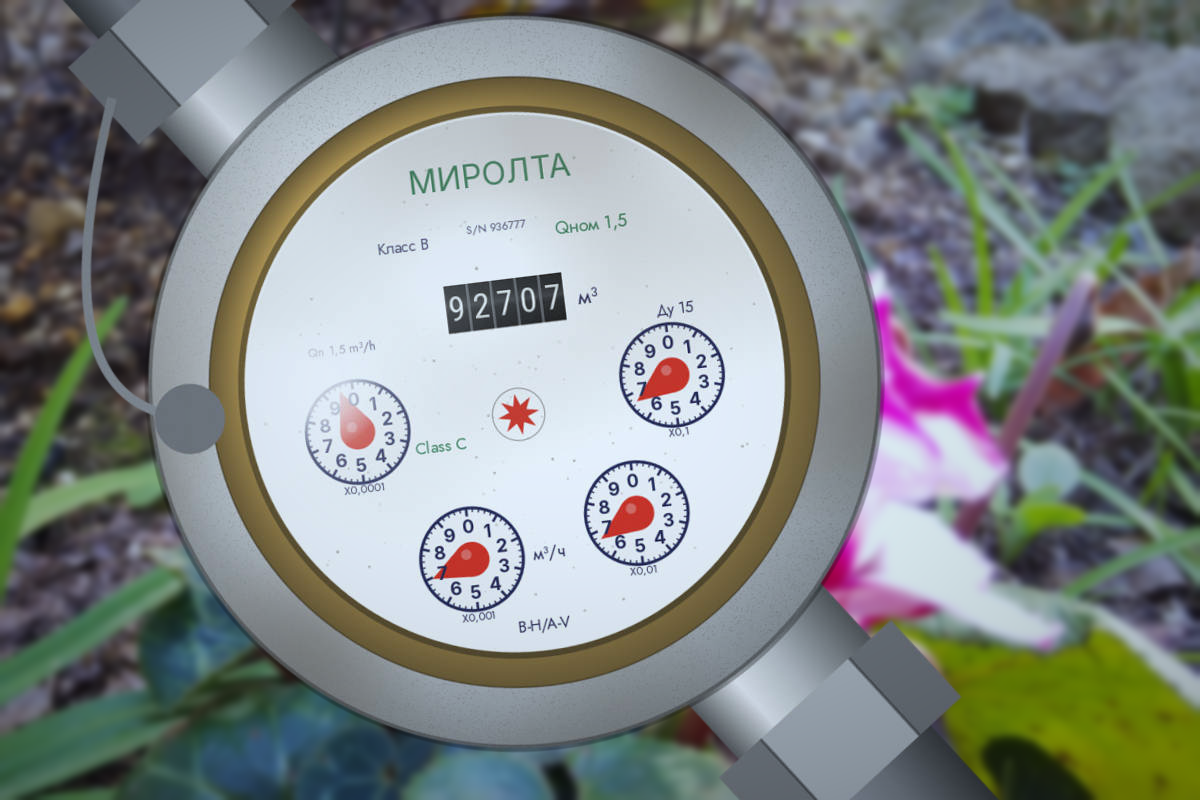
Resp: 92707.6669 m³
